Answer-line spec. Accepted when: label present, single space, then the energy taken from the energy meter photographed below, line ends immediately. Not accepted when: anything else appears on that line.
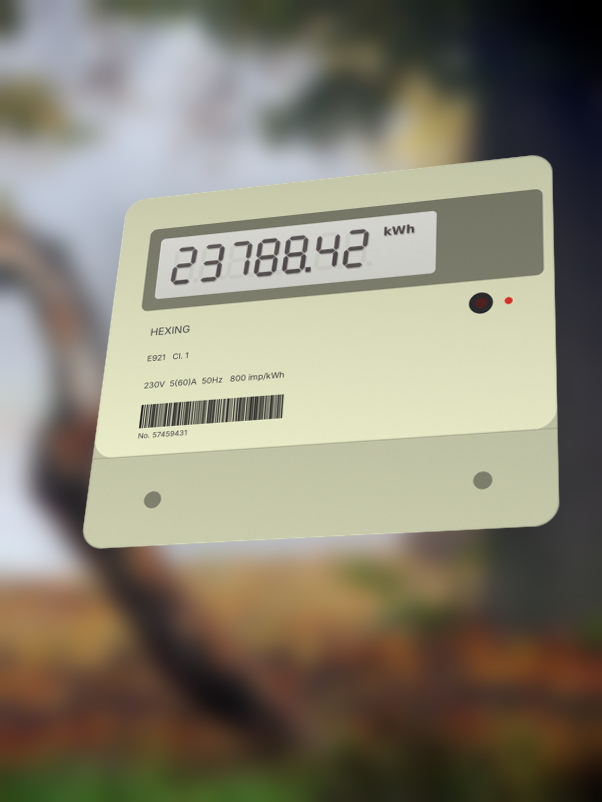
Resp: 23788.42 kWh
